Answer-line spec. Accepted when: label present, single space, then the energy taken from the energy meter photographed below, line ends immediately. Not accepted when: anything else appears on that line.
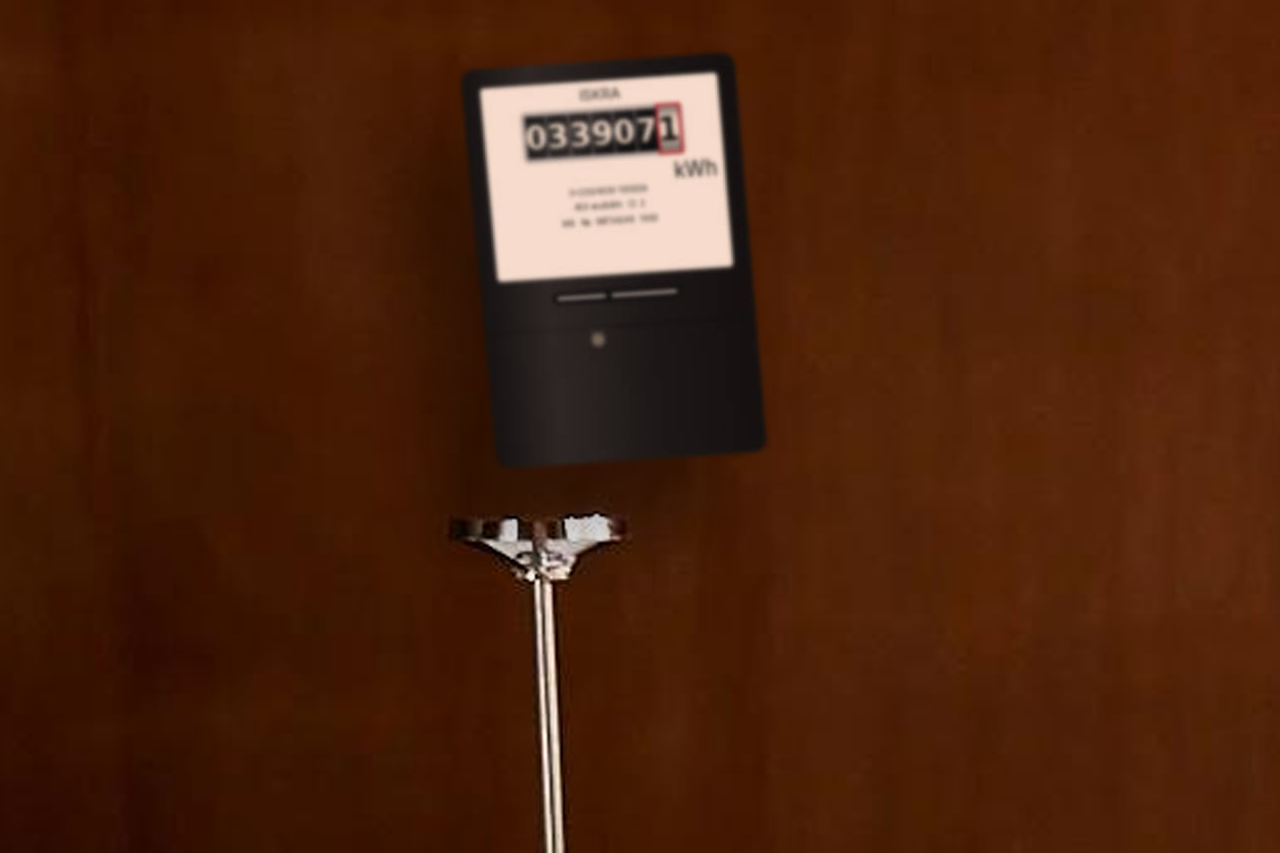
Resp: 33907.1 kWh
